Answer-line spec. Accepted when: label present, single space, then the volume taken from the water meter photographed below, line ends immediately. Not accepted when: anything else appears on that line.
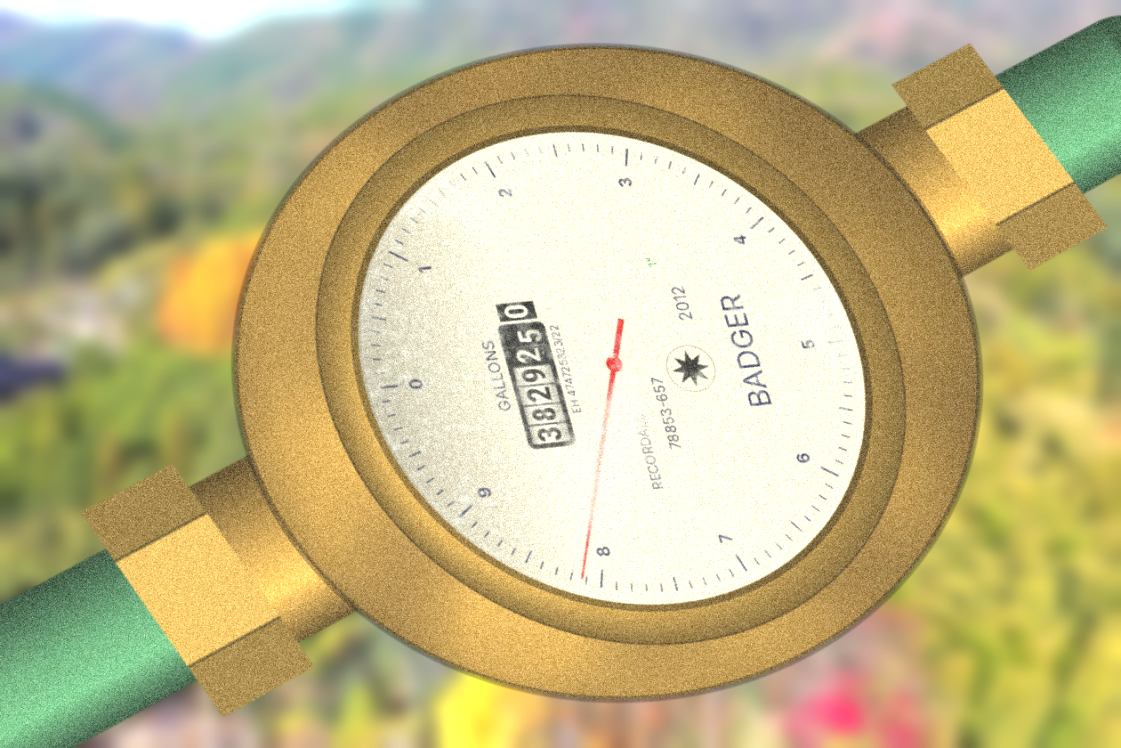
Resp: 3829248.1 gal
